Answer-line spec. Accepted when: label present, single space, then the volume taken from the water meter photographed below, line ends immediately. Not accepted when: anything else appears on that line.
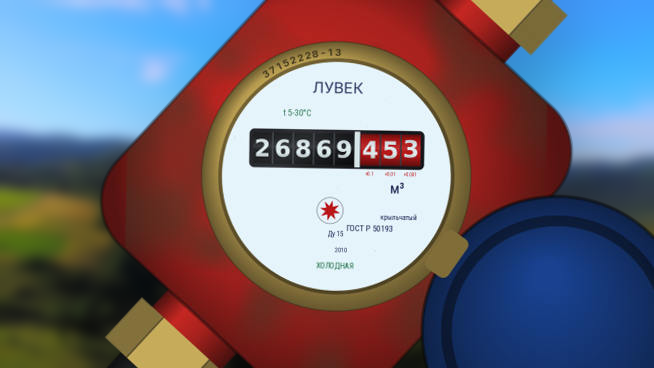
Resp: 26869.453 m³
